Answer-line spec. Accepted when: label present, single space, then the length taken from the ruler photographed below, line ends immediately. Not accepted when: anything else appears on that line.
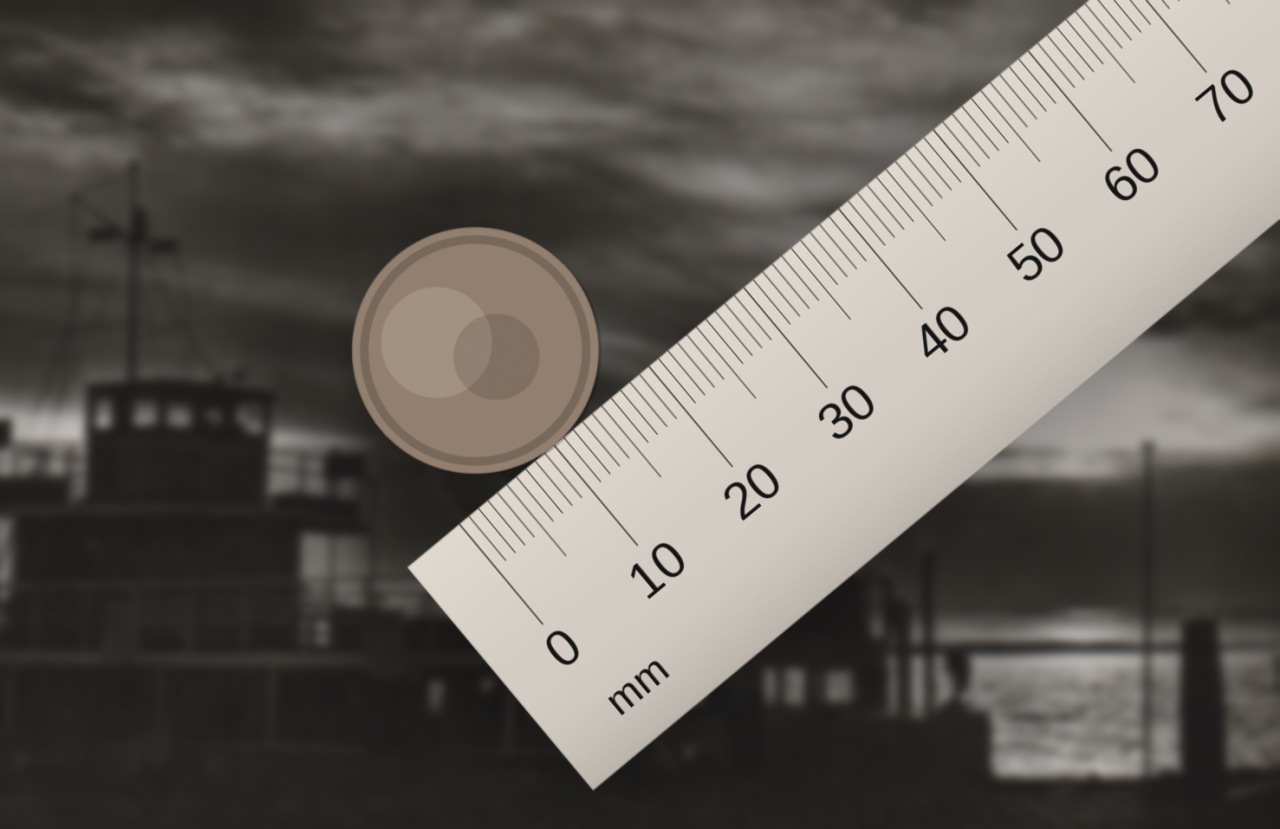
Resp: 20 mm
